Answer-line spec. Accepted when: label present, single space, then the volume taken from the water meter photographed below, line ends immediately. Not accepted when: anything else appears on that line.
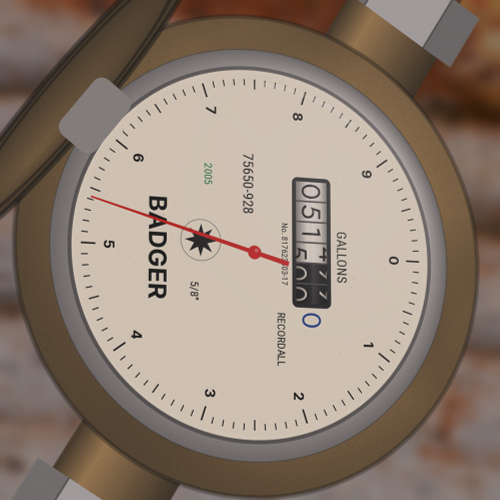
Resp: 514995.4 gal
